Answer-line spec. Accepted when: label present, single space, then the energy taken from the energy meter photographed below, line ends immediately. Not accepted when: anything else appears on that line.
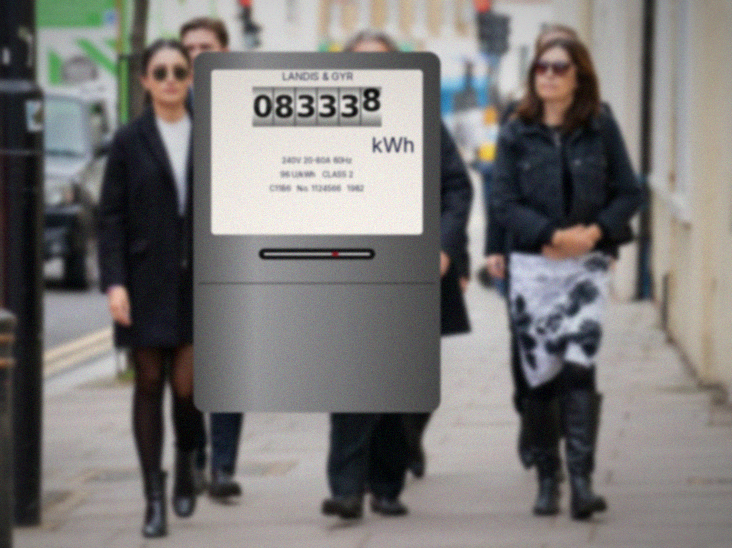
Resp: 83338 kWh
